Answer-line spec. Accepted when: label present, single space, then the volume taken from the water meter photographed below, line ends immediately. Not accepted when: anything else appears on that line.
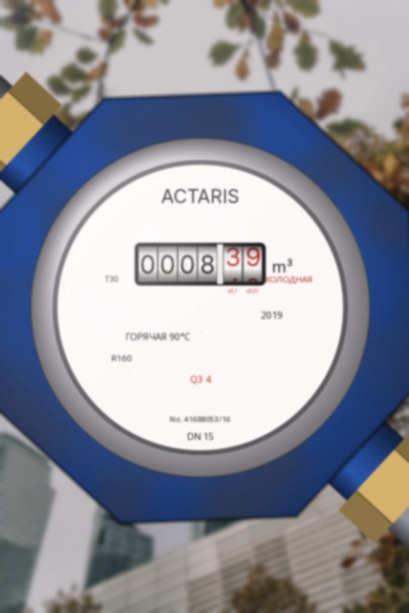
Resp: 8.39 m³
